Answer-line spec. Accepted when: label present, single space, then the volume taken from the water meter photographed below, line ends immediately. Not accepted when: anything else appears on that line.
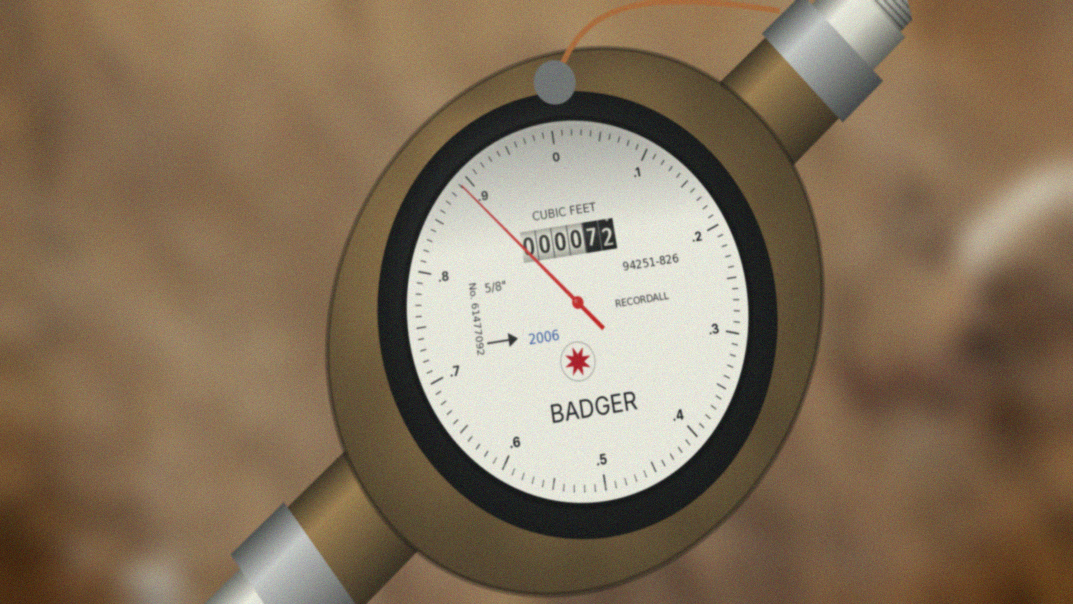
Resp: 71.89 ft³
